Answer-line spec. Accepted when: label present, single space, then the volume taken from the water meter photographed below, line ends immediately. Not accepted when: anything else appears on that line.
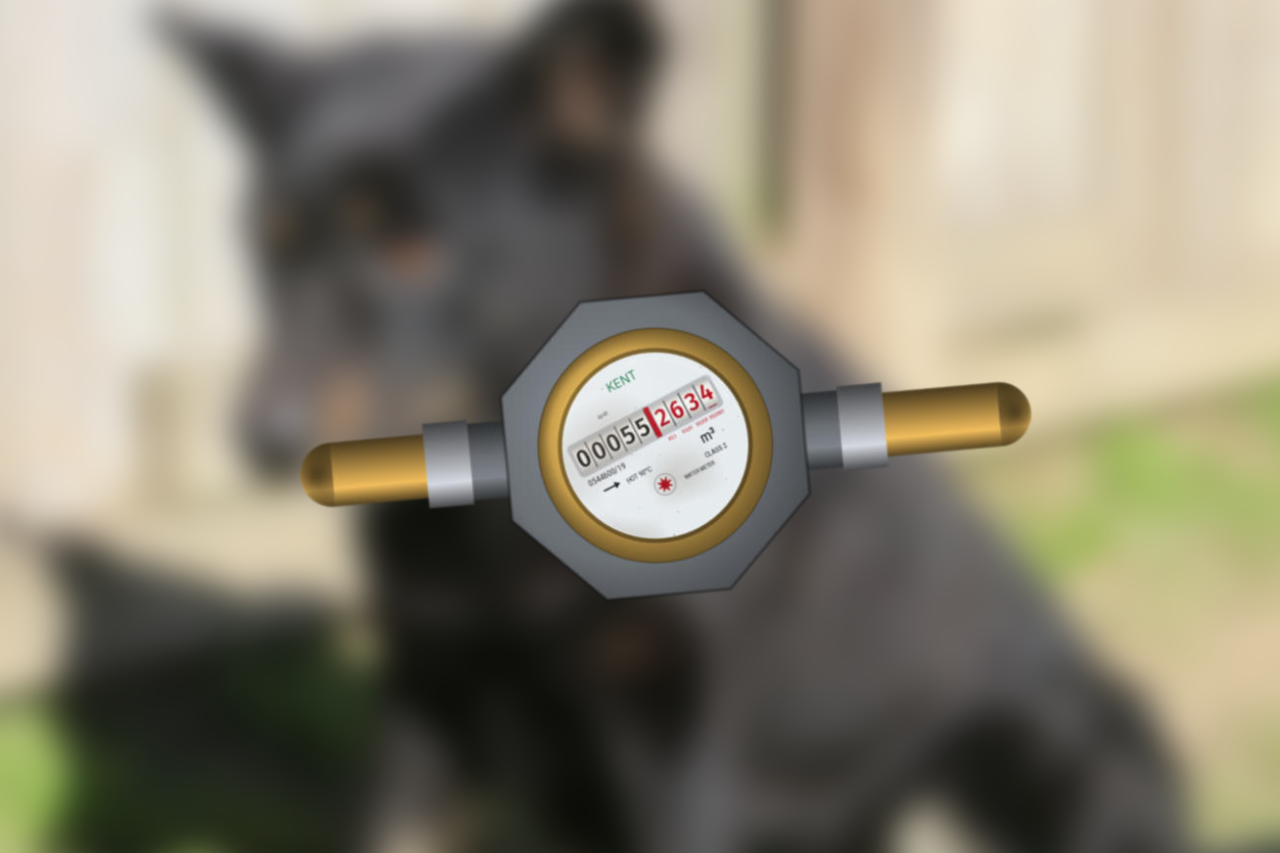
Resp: 55.2634 m³
